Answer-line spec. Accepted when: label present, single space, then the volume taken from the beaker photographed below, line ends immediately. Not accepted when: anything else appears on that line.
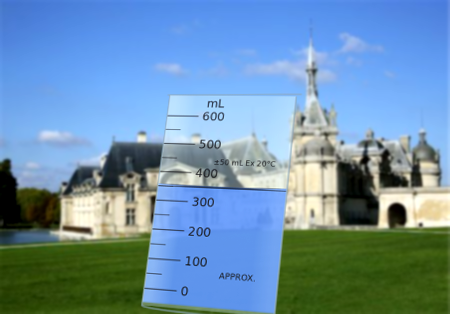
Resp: 350 mL
